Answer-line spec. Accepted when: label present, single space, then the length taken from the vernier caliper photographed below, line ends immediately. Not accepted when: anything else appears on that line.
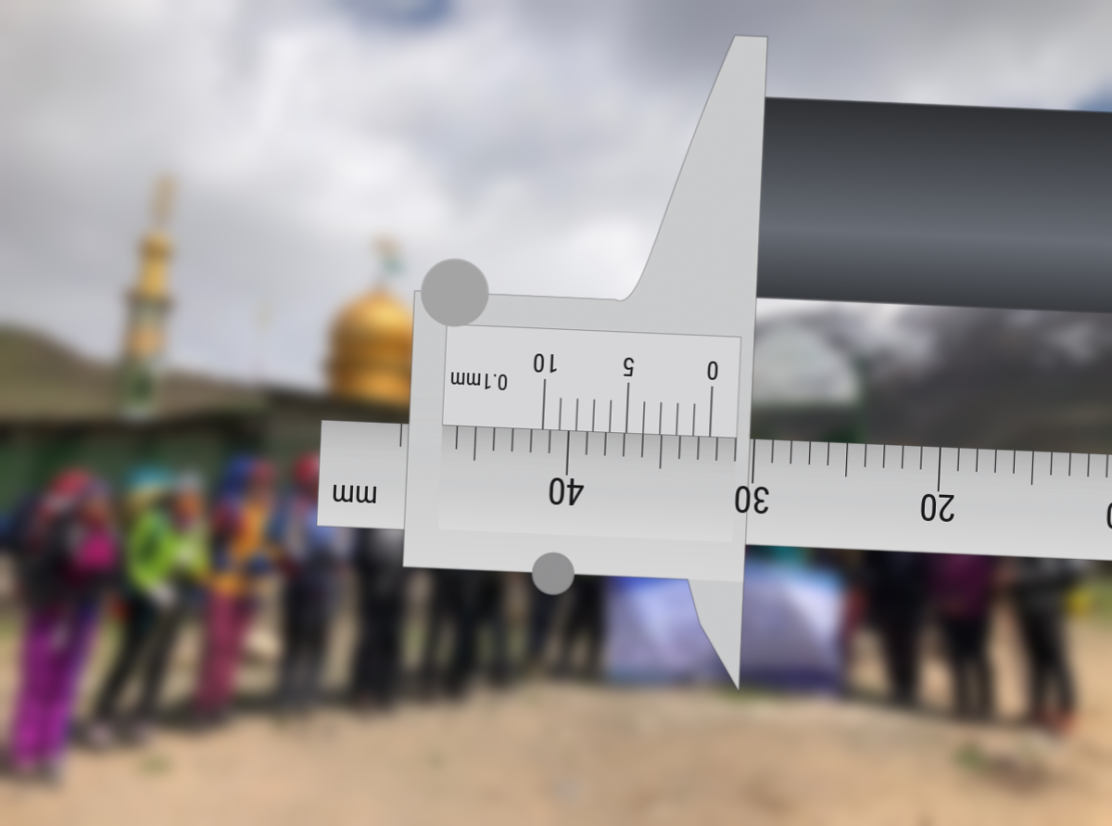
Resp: 32.4 mm
